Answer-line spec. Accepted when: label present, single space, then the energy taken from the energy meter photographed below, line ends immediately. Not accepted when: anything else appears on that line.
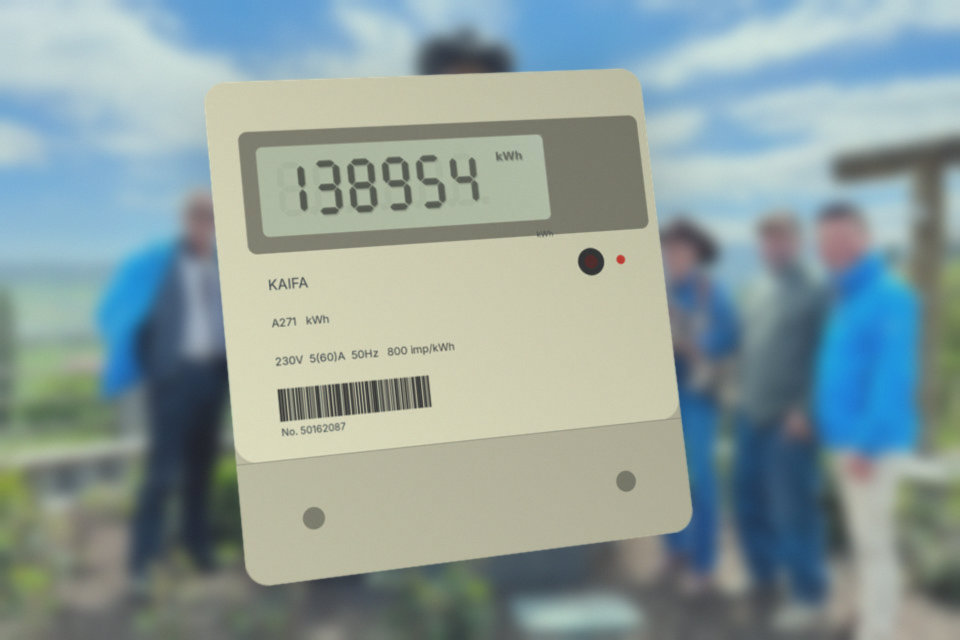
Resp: 138954 kWh
